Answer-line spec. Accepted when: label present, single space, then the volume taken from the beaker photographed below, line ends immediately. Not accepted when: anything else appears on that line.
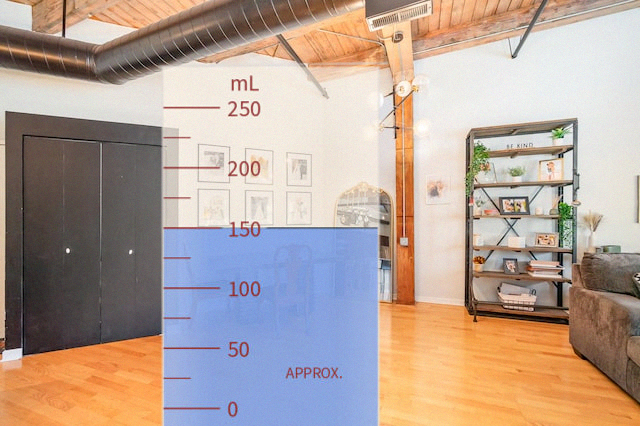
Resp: 150 mL
